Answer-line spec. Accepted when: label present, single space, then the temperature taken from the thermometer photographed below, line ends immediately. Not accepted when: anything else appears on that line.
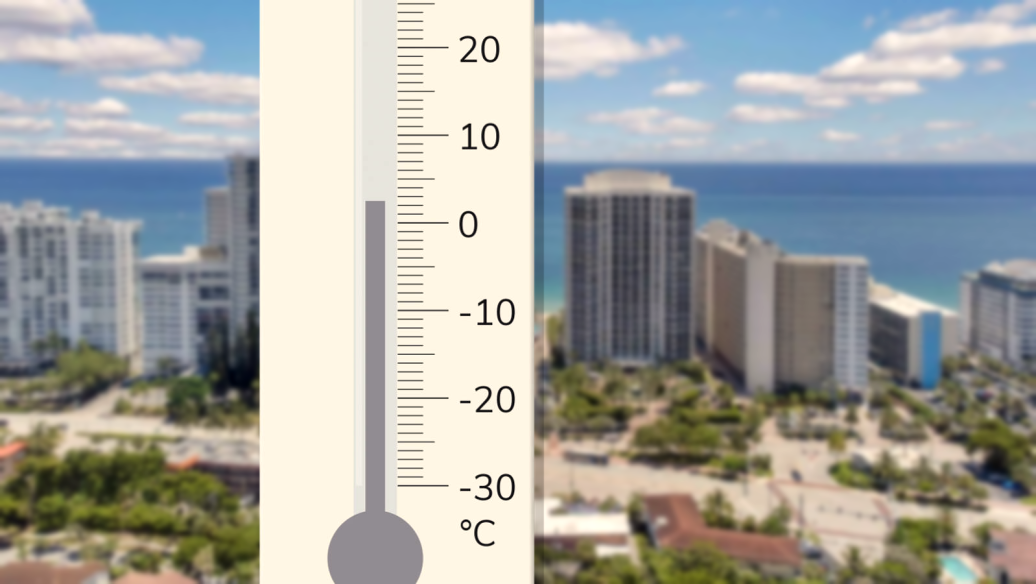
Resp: 2.5 °C
